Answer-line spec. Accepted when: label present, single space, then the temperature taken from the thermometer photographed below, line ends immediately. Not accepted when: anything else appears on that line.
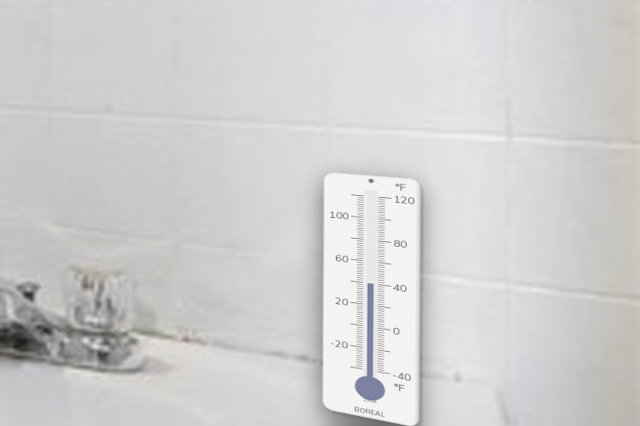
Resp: 40 °F
